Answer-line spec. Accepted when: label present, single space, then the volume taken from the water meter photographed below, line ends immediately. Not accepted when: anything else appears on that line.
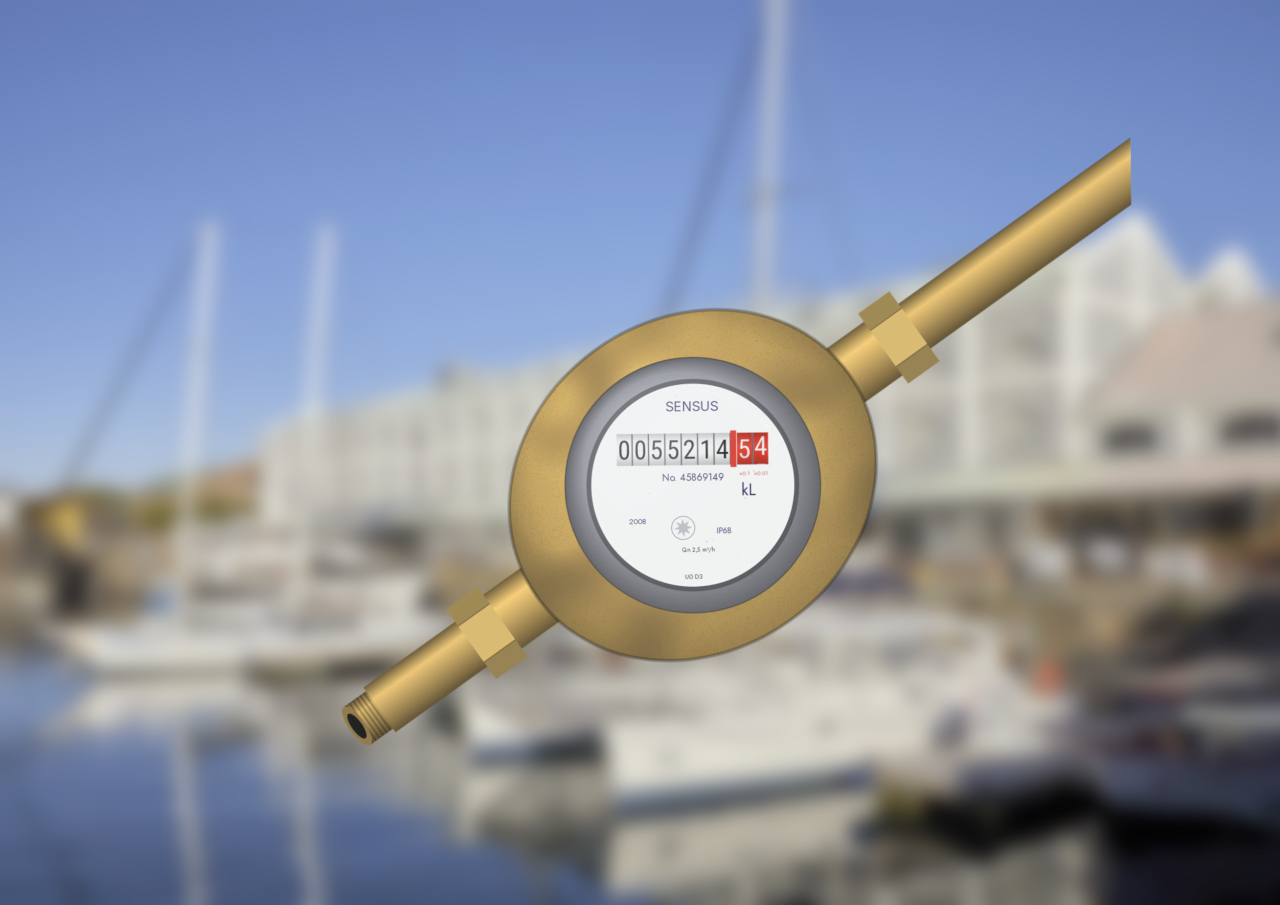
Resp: 55214.54 kL
